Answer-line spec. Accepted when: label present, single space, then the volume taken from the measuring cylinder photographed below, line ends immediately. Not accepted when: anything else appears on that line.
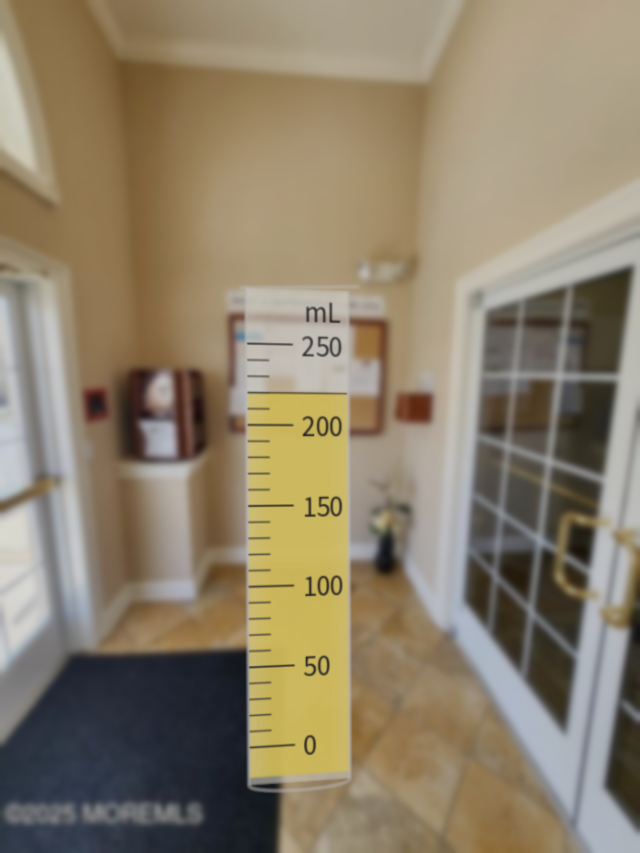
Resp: 220 mL
